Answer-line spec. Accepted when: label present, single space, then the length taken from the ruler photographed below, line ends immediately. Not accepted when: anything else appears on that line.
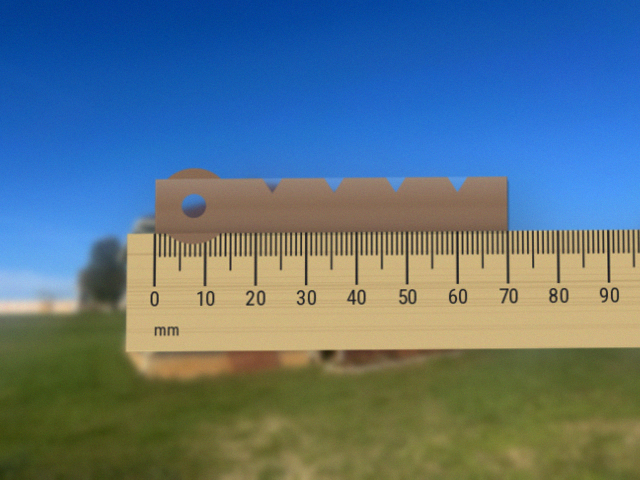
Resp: 70 mm
